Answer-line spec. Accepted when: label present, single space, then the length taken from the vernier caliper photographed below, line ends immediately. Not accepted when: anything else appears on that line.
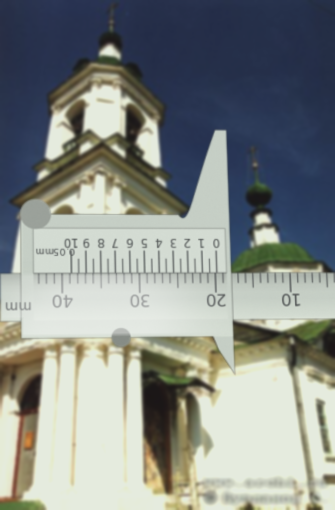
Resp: 19.8 mm
